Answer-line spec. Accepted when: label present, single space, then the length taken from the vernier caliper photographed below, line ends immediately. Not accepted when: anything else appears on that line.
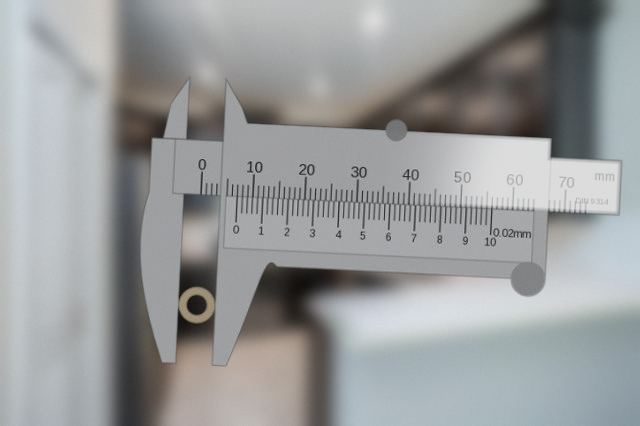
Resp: 7.0 mm
